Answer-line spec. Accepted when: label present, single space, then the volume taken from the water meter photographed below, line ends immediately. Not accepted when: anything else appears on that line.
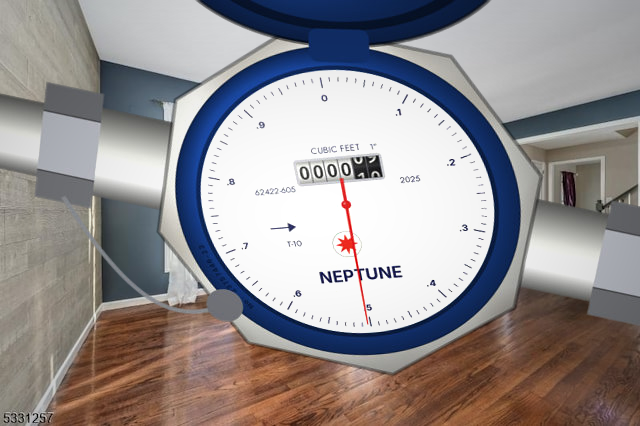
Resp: 9.50 ft³
